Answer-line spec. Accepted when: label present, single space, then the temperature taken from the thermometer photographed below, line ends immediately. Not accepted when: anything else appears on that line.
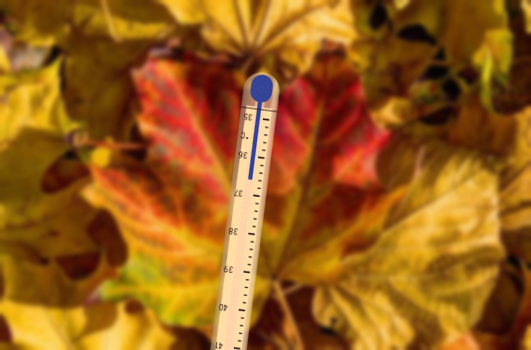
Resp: 36.6 °C
